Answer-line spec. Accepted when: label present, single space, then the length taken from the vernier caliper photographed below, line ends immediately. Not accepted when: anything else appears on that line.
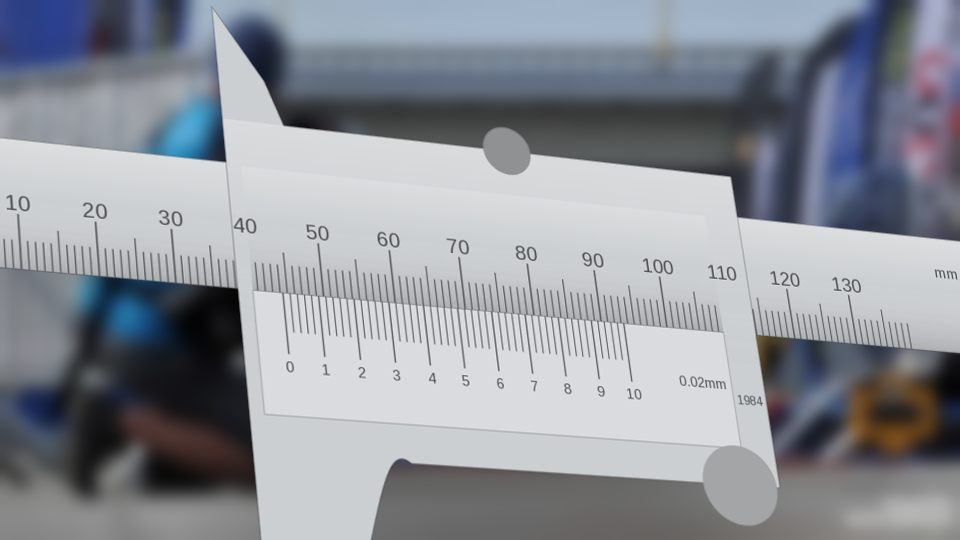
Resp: 44.4 mm
